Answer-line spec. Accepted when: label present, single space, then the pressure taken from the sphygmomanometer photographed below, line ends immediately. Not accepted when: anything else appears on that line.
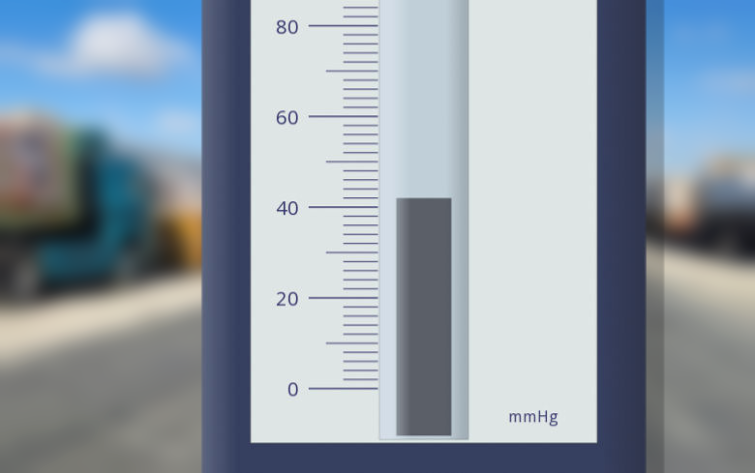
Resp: 42 mmHg
